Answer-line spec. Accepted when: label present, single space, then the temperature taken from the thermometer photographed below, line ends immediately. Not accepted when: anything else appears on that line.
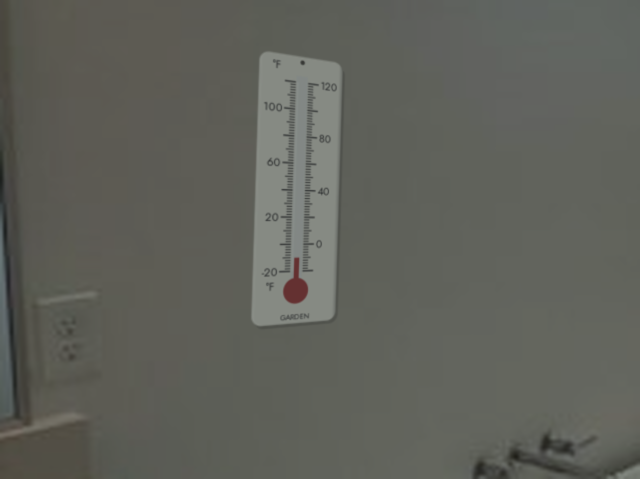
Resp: -10 °F
